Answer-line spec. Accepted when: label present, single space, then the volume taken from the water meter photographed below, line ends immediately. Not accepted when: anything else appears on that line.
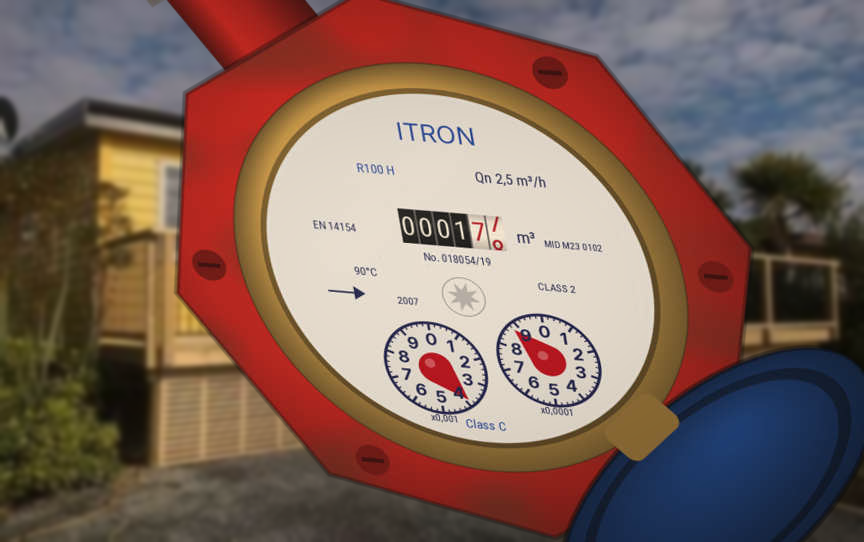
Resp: 1.7738 m³
